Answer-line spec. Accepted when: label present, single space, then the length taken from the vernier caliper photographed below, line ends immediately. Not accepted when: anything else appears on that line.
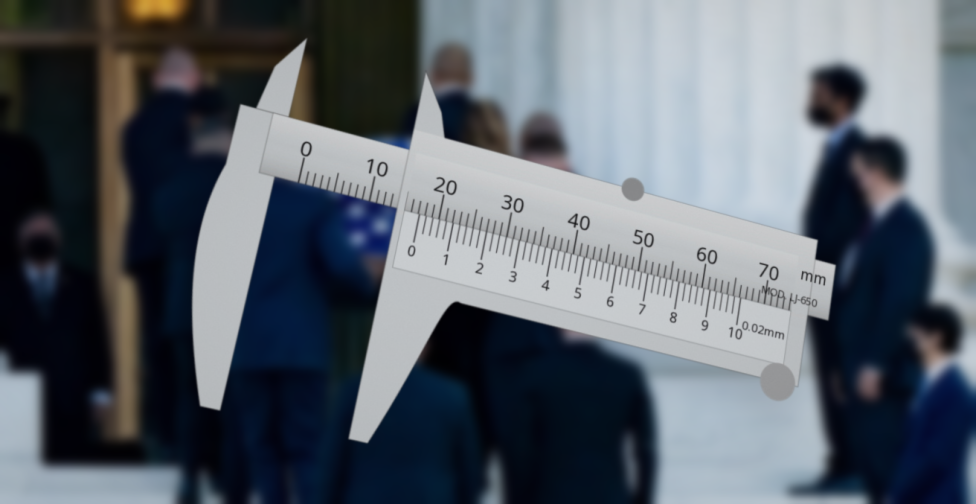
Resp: 17.2 mm
